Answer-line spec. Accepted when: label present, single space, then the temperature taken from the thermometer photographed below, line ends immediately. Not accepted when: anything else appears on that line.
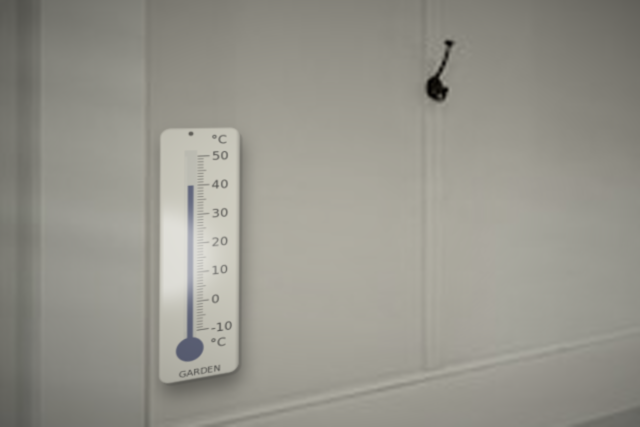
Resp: 40 °C
